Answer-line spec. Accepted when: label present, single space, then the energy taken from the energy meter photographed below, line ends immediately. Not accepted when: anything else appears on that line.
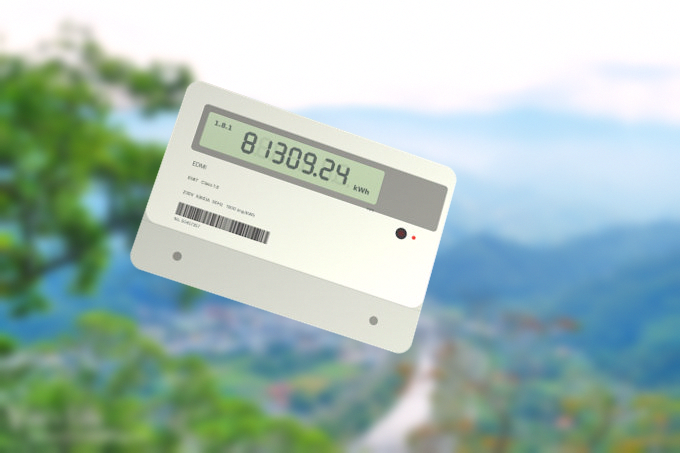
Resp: 81309.24 kWh
